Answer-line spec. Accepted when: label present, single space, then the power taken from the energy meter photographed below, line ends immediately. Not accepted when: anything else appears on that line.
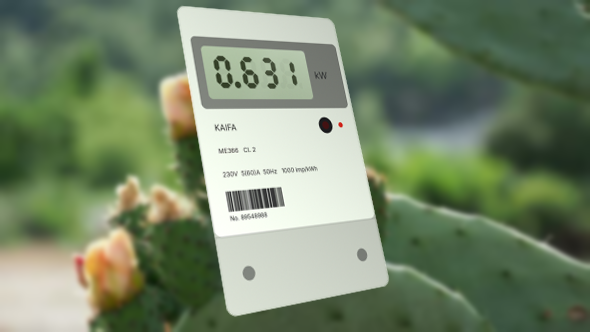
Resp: 0.631 kW
